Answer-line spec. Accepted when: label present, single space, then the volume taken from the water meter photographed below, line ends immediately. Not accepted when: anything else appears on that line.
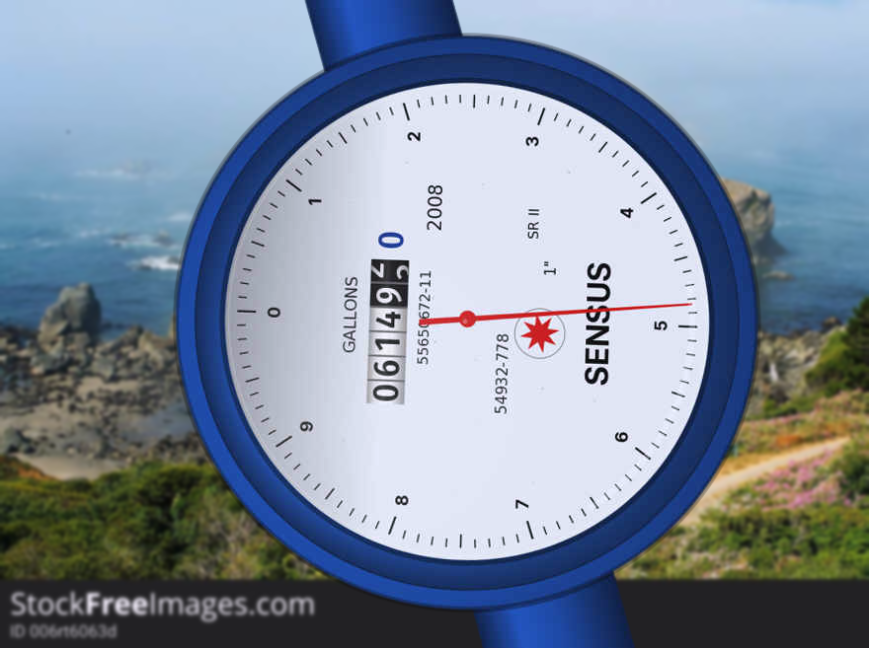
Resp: 614924.8 gal
